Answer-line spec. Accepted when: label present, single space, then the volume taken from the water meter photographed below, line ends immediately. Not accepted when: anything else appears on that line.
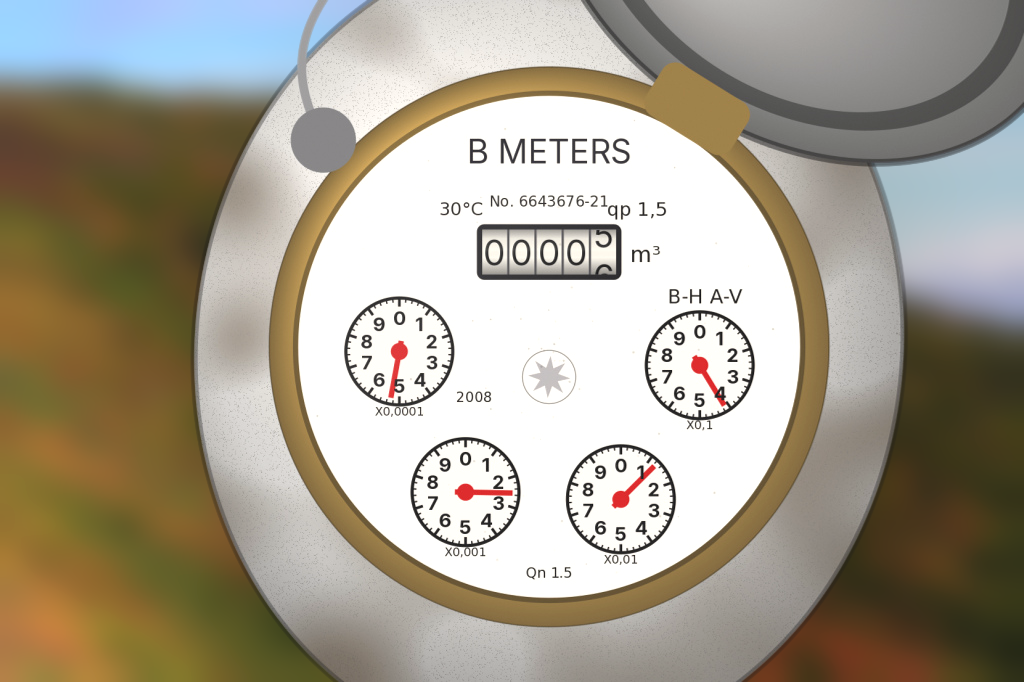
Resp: 5.4125 m³
